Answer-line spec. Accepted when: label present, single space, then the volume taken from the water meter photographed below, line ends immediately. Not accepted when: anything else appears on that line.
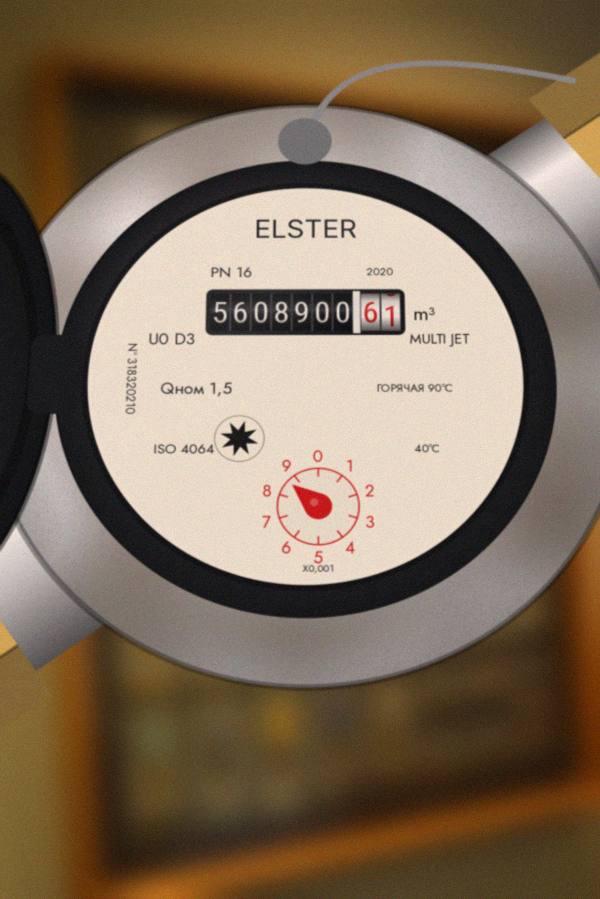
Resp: 5608900.608 m³
